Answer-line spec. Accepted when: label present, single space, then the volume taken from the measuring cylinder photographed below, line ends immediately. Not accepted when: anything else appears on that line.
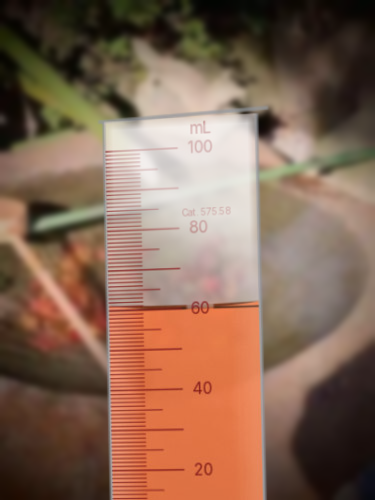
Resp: 60 mL
